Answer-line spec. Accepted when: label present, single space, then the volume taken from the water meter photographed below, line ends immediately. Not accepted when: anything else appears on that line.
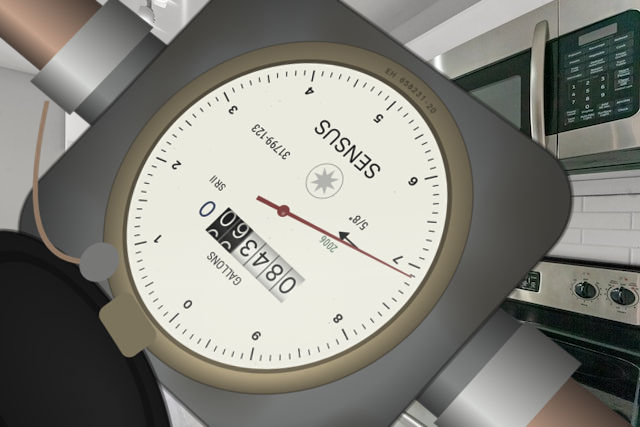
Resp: 843597.1 gal
